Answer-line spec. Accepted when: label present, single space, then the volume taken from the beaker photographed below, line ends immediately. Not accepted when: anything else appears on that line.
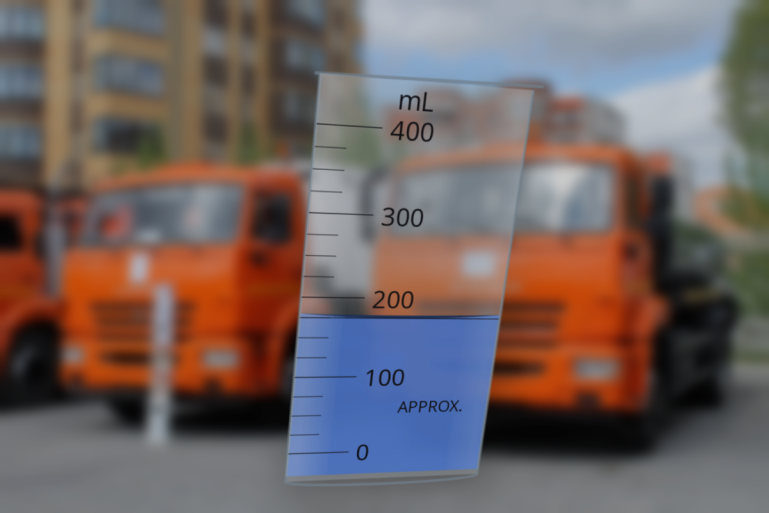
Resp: 175 mL
